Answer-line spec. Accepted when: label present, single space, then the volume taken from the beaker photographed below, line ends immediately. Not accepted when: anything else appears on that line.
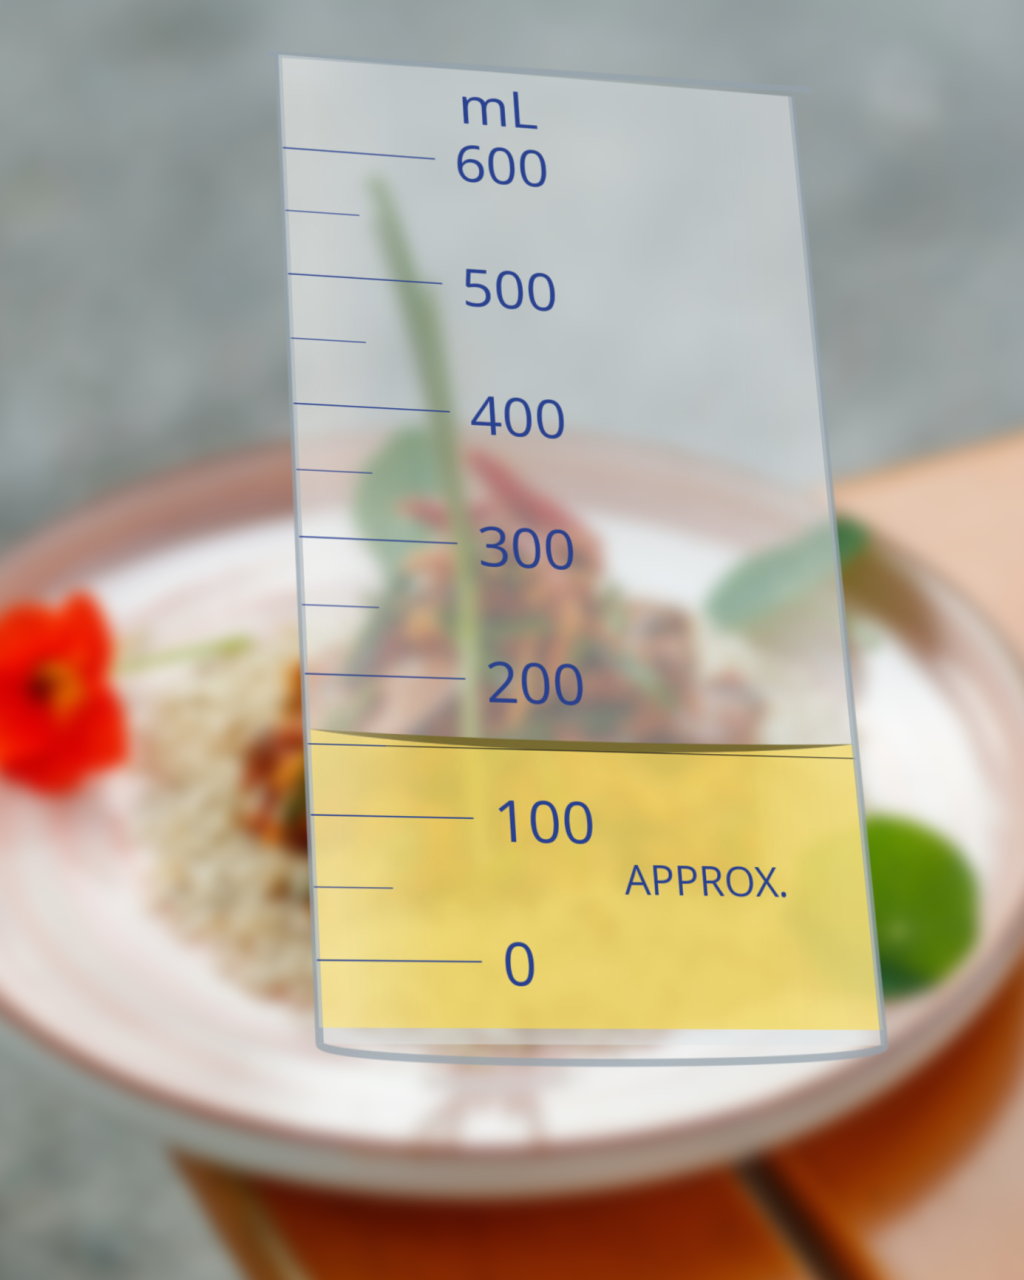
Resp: 150 mL
